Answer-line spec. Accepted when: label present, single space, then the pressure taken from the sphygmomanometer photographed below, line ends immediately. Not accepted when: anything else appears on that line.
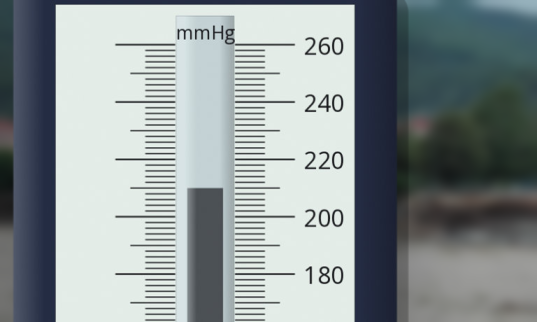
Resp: 210 mmHg
